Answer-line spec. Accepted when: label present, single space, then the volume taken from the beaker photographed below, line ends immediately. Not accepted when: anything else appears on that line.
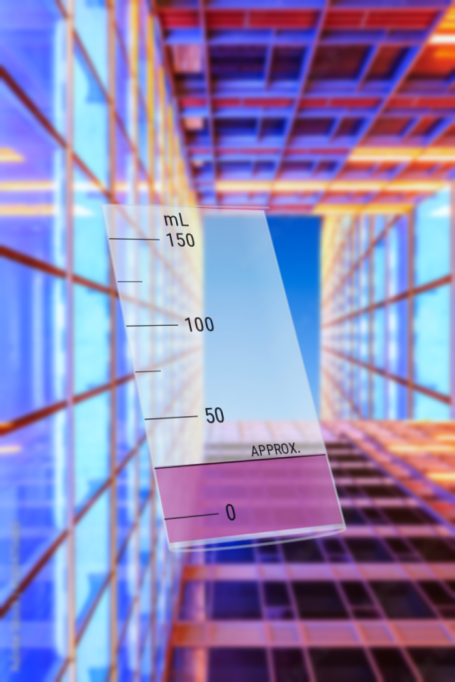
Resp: 25 mL
